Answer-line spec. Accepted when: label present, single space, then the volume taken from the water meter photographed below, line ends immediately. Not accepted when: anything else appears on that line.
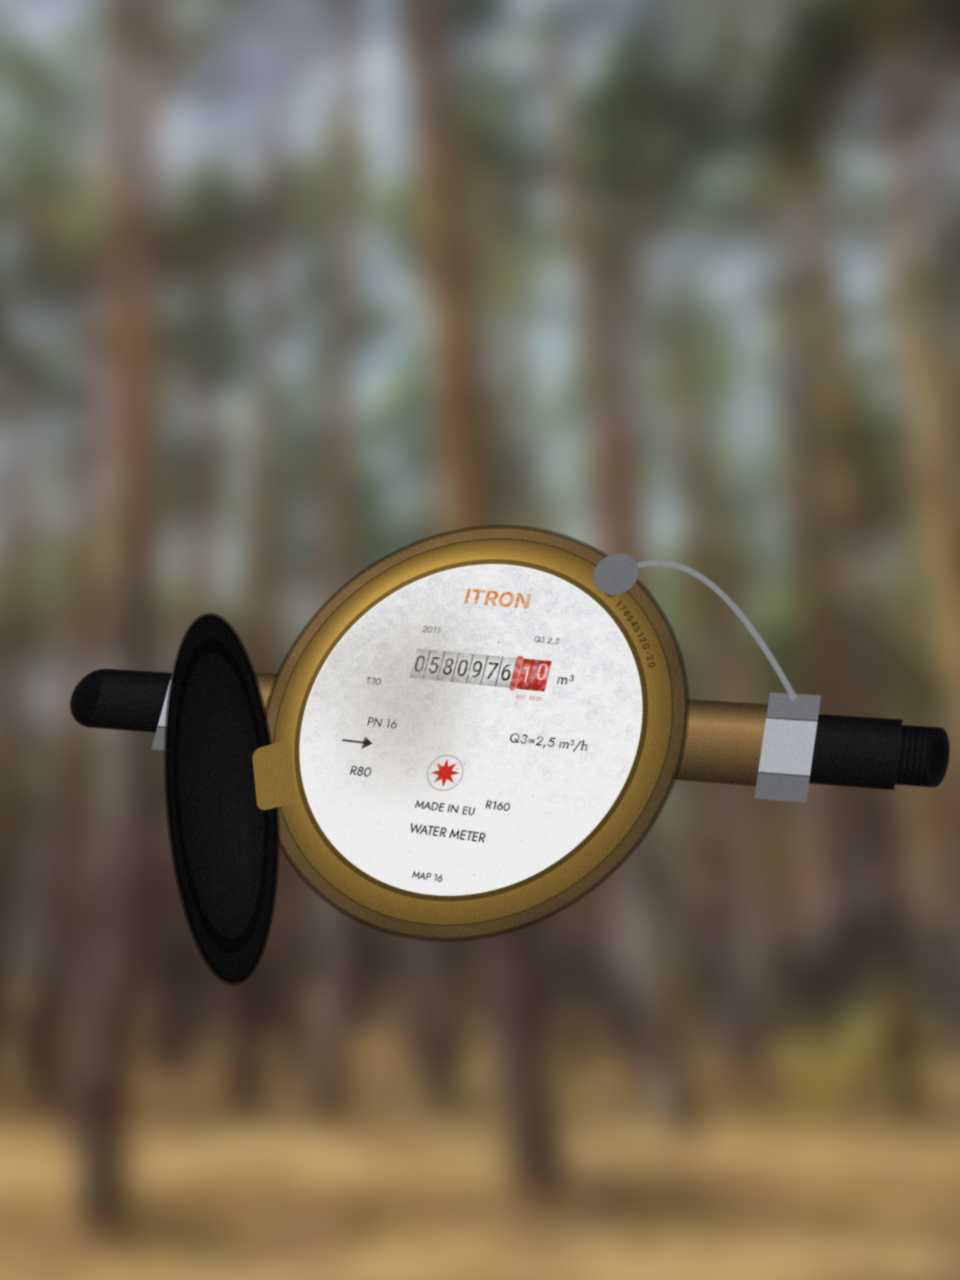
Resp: 580976.10 m³
